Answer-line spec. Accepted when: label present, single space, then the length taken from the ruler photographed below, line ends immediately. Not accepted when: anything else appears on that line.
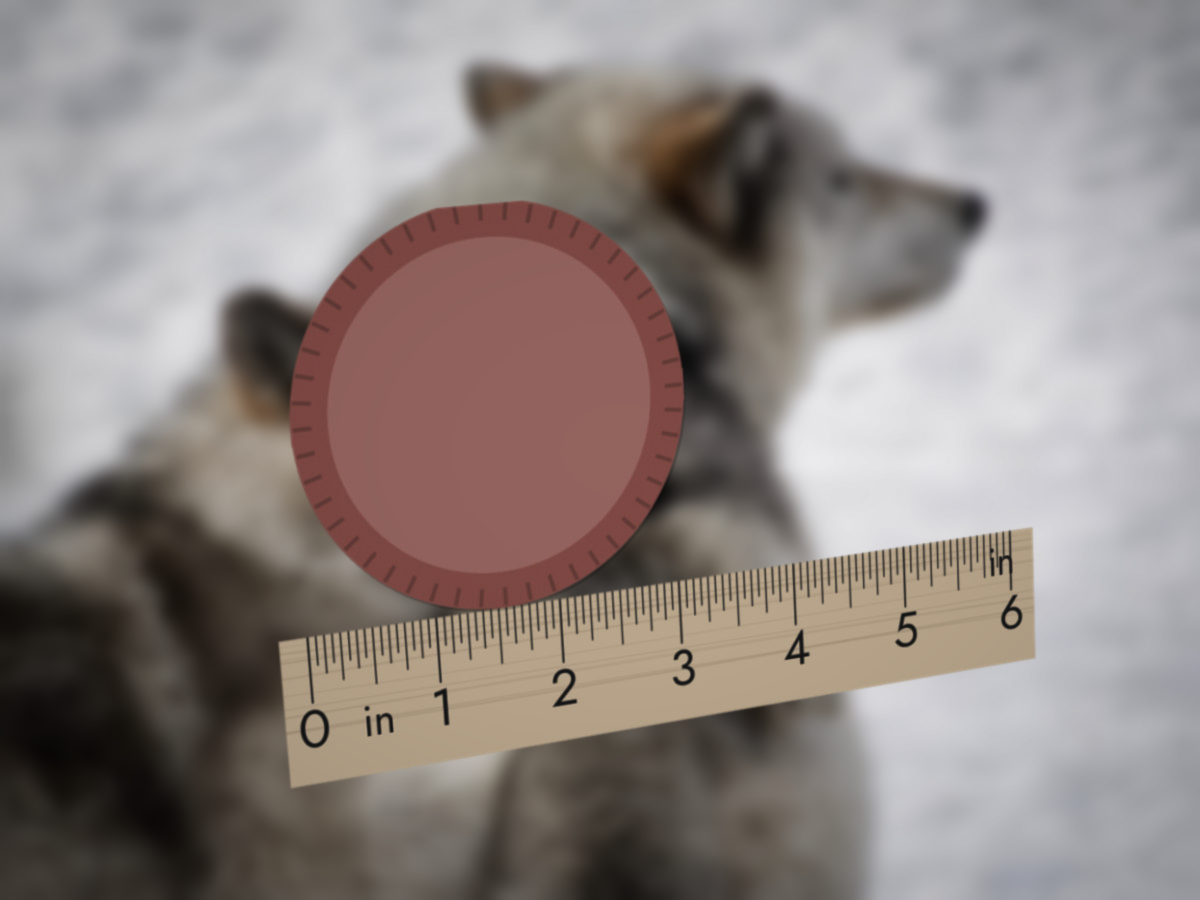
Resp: 3.125 in
